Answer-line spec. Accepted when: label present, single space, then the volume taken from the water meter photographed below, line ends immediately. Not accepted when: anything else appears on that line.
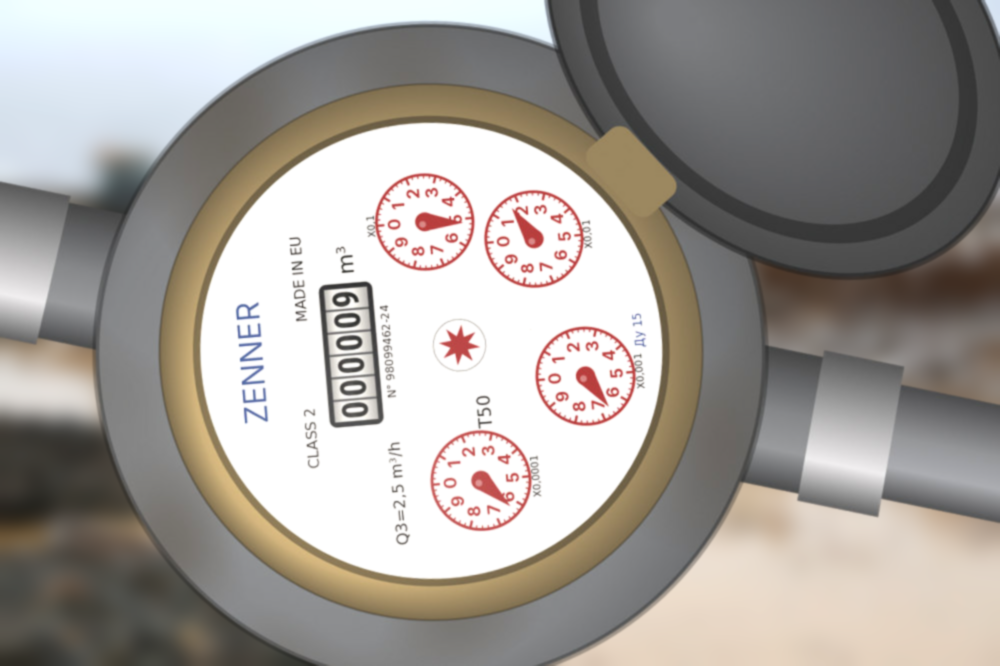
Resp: 9.5166 m³
